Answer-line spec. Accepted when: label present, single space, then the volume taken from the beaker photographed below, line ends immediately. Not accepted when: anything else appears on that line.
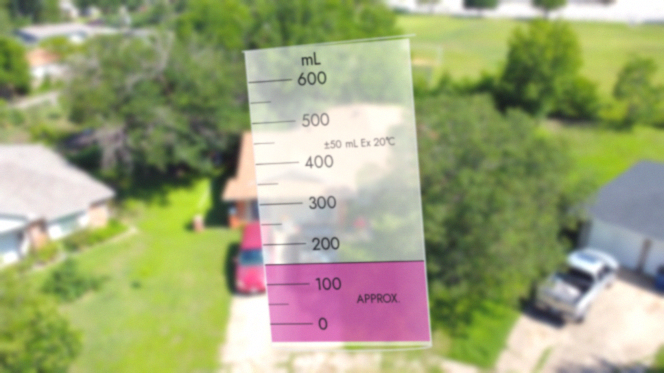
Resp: 150 mL
